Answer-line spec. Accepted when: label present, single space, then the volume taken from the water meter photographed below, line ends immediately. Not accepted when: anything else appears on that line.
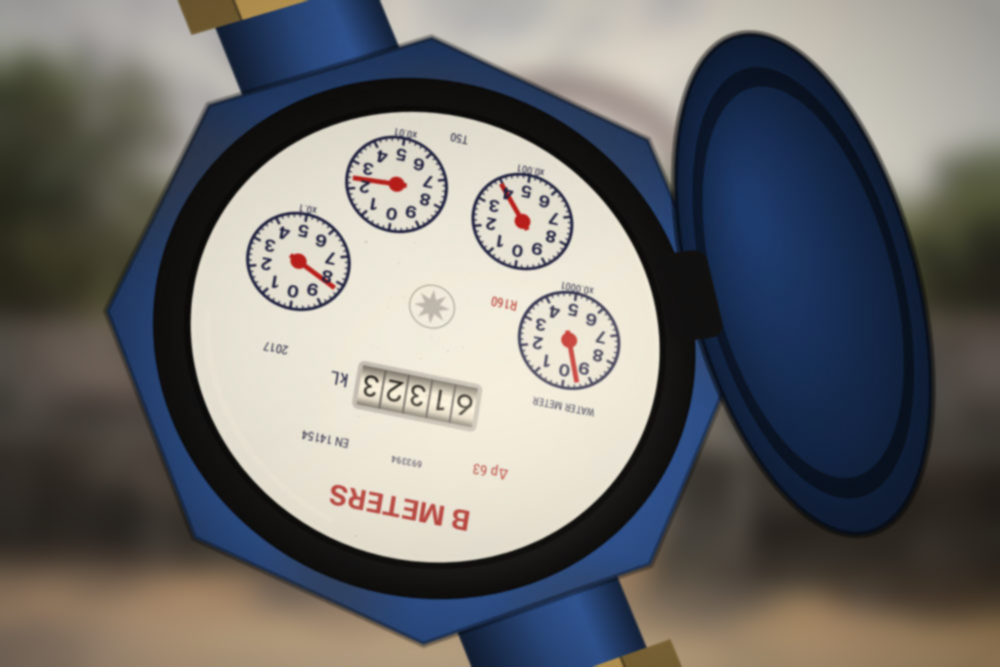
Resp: 61323.8239 kL
